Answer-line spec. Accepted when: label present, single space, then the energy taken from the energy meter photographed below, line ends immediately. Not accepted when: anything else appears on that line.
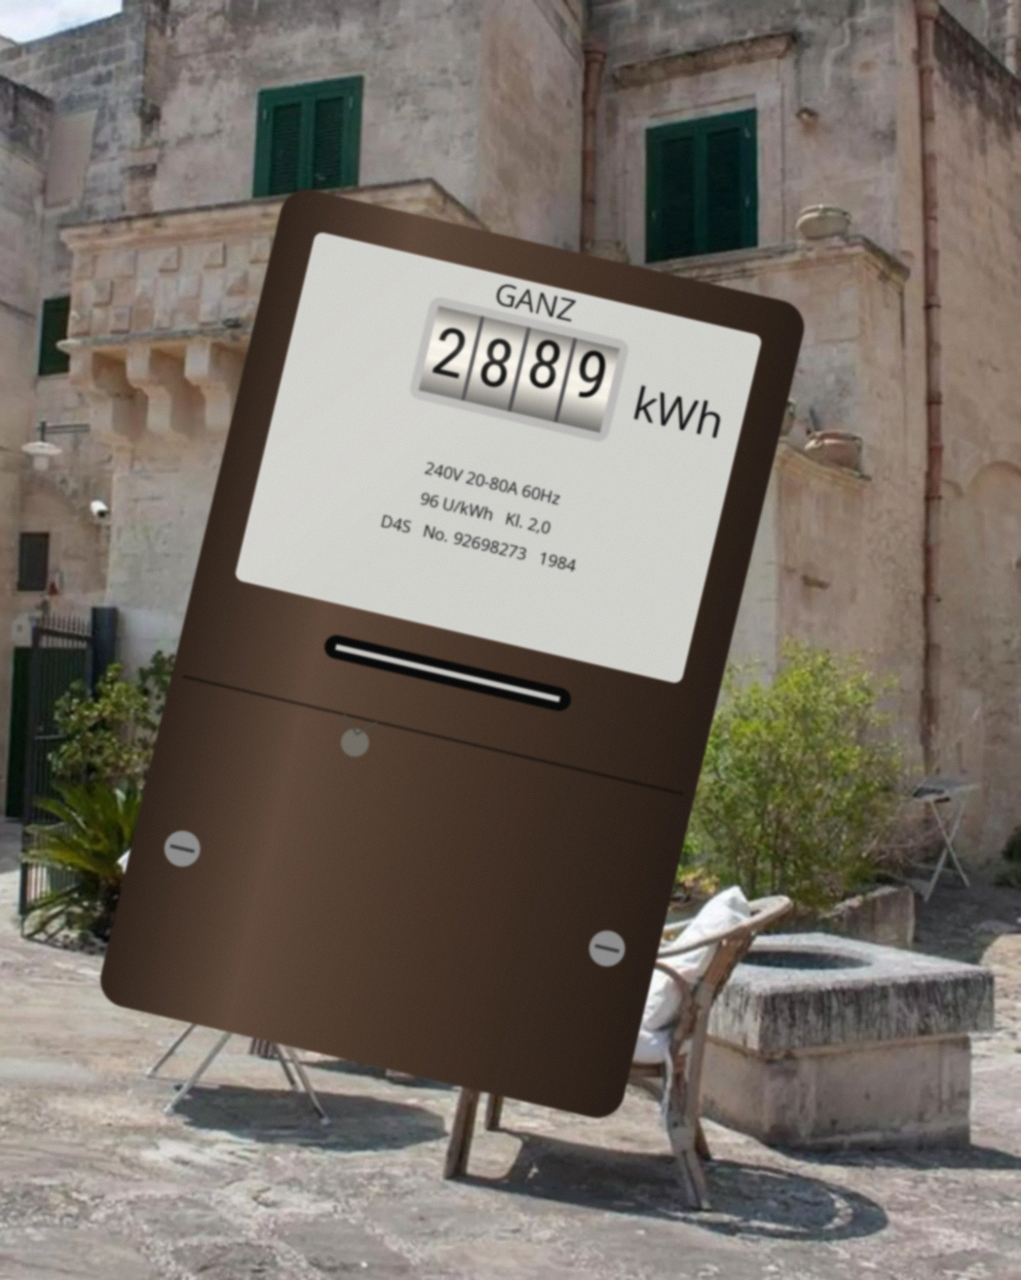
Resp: 2889 kWh
